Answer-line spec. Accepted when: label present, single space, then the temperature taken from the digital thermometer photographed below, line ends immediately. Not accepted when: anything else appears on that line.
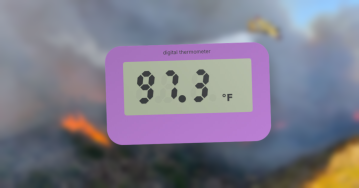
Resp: 97.3 °F
